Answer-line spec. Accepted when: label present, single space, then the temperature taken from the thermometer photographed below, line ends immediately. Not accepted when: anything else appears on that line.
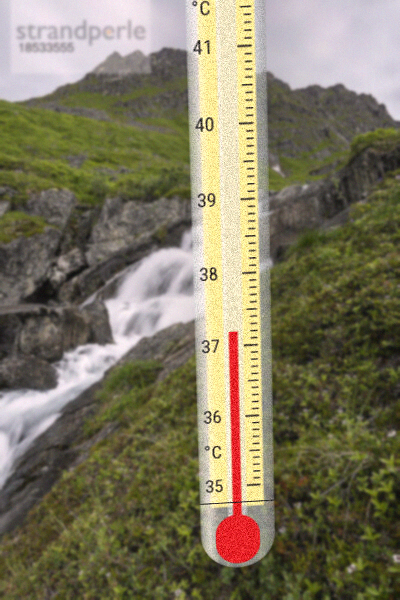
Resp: 37.2 °C
